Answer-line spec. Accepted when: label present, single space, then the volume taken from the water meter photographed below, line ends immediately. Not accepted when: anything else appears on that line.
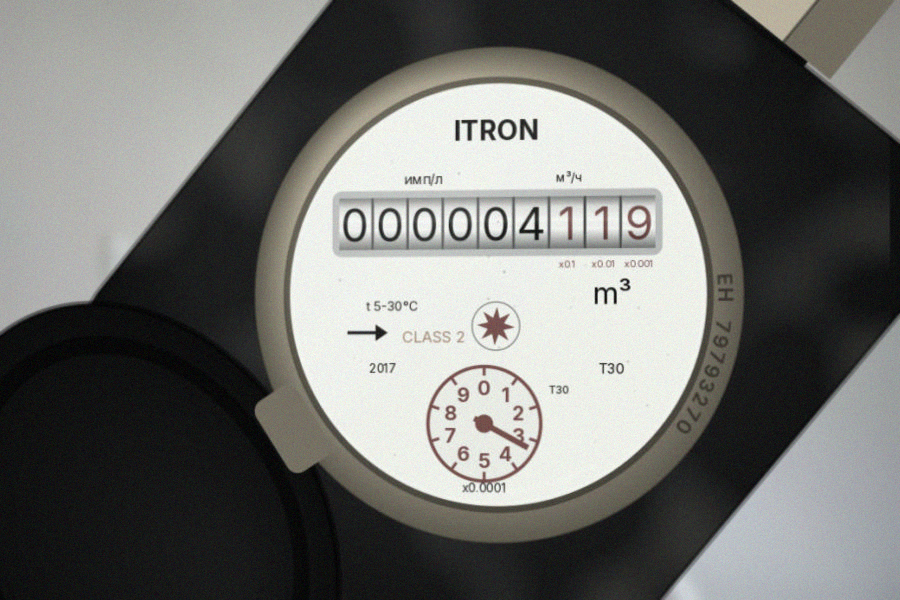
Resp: 4.1193 m³
